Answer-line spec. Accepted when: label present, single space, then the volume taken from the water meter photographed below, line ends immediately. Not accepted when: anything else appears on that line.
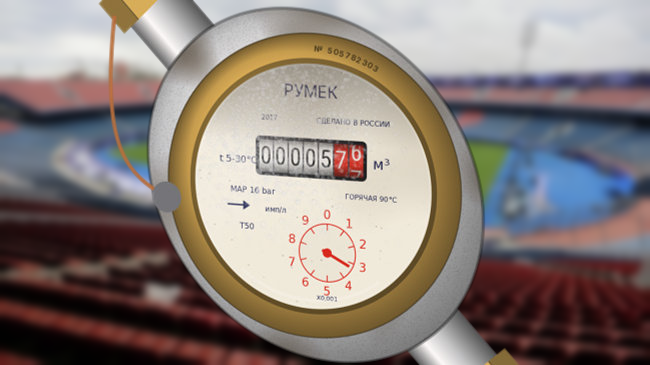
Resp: 5.763 m³
